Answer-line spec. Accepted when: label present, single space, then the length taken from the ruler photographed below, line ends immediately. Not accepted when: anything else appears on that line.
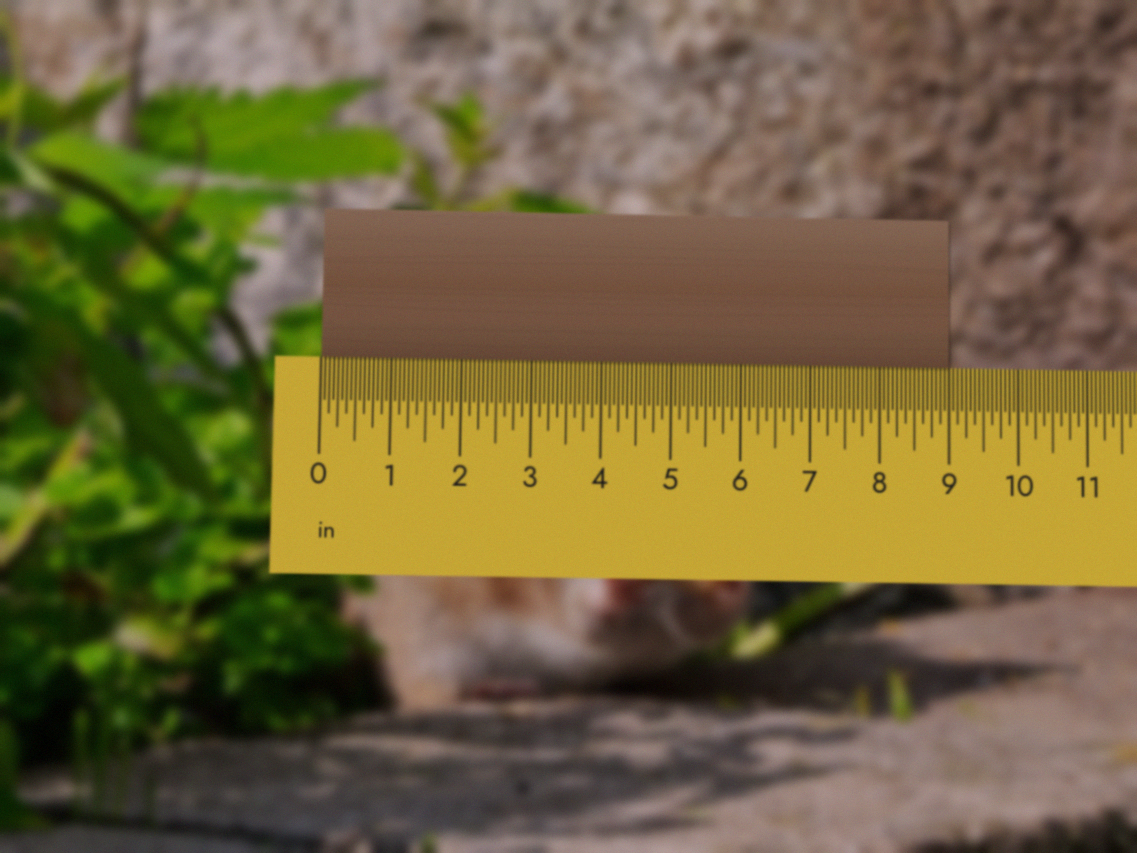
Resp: 9 in
